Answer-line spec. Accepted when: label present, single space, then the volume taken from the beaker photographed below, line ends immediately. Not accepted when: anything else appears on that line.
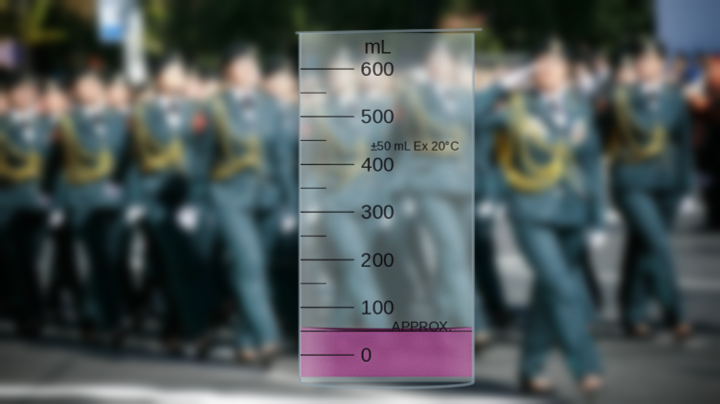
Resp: 50 mL
